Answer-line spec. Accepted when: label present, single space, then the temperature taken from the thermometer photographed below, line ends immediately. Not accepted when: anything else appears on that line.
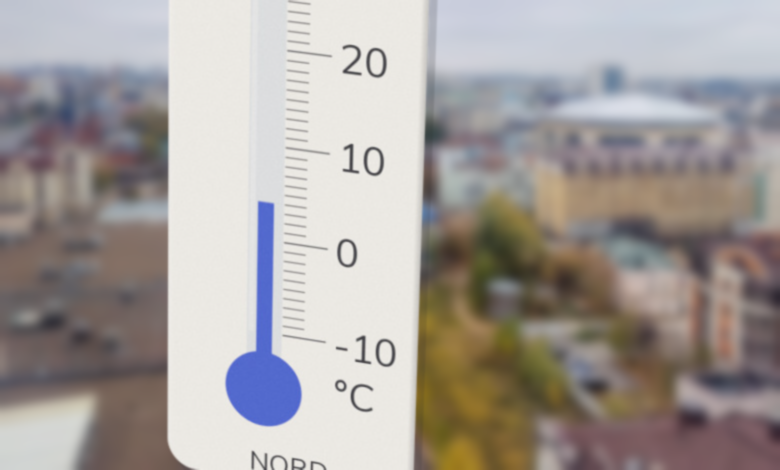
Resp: 4 °C
